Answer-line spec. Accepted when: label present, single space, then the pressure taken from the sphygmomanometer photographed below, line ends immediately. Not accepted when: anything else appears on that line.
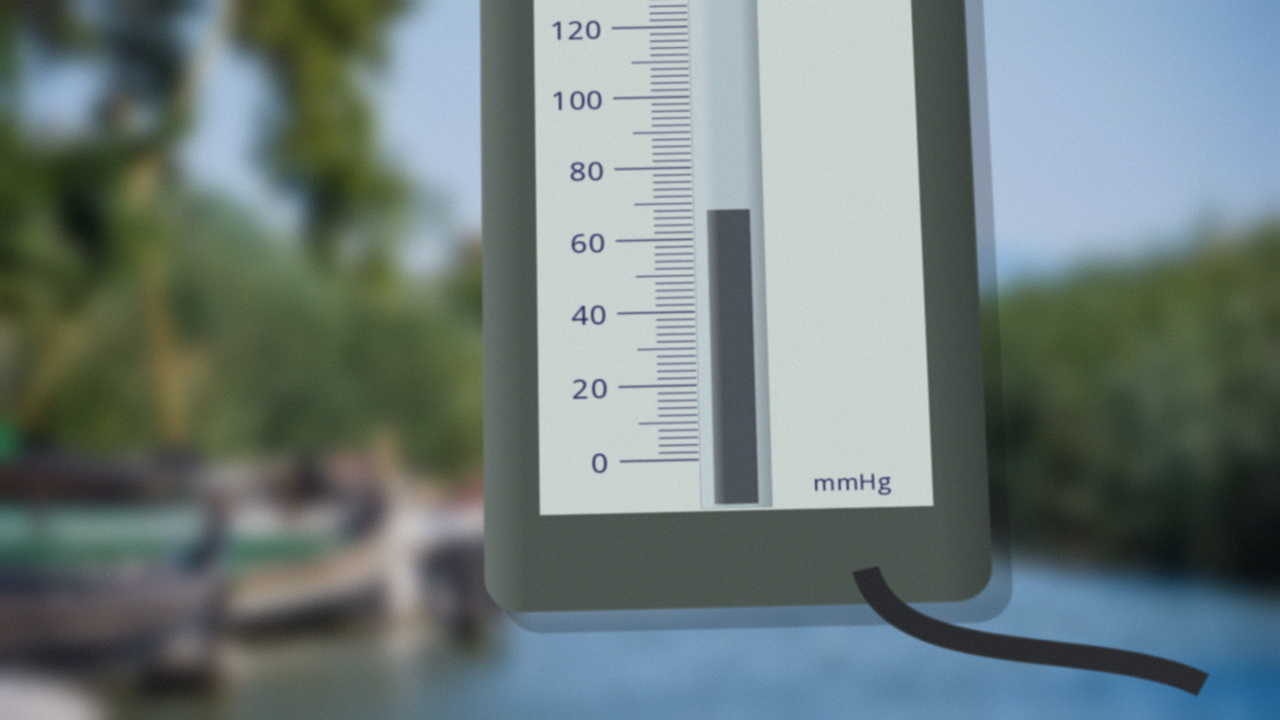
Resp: 68 mmHg
